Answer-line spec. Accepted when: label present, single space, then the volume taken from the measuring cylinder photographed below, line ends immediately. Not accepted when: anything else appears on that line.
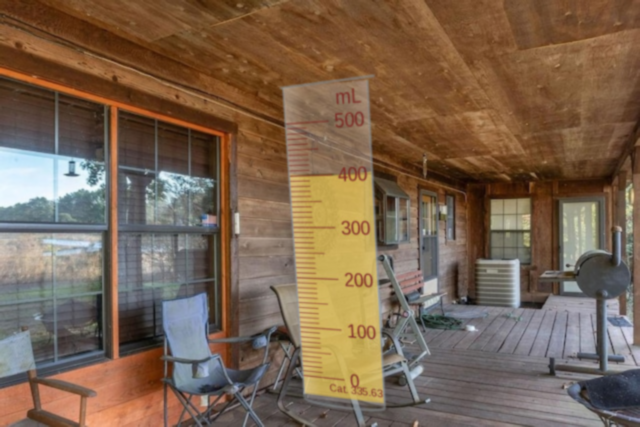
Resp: 400 mL
